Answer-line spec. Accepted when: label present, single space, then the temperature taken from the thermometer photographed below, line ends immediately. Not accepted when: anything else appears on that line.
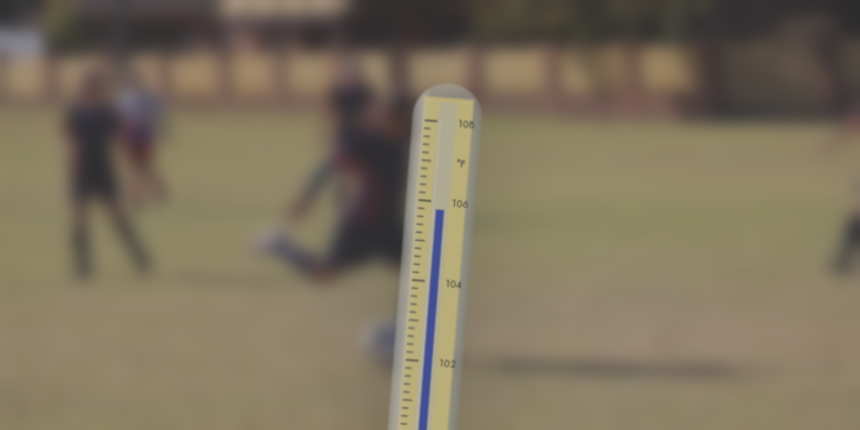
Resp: 105.8 °F
